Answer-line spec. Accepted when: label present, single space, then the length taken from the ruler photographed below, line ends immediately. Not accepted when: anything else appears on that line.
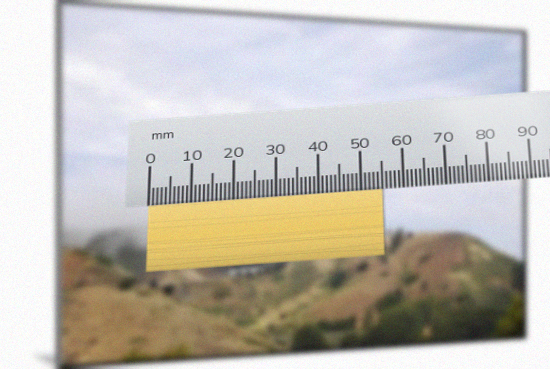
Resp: 55 mm
